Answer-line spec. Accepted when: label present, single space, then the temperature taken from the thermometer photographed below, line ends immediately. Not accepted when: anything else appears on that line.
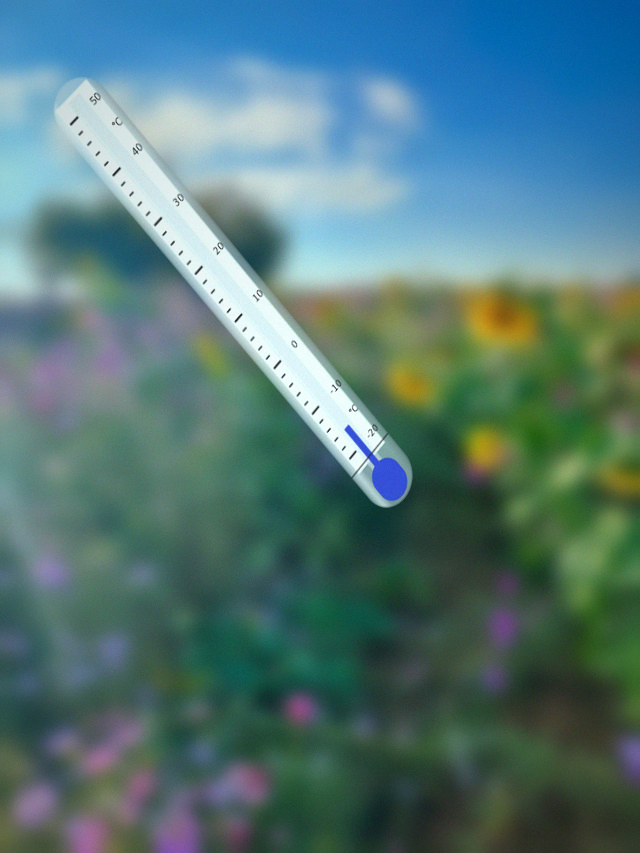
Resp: -16 °C
